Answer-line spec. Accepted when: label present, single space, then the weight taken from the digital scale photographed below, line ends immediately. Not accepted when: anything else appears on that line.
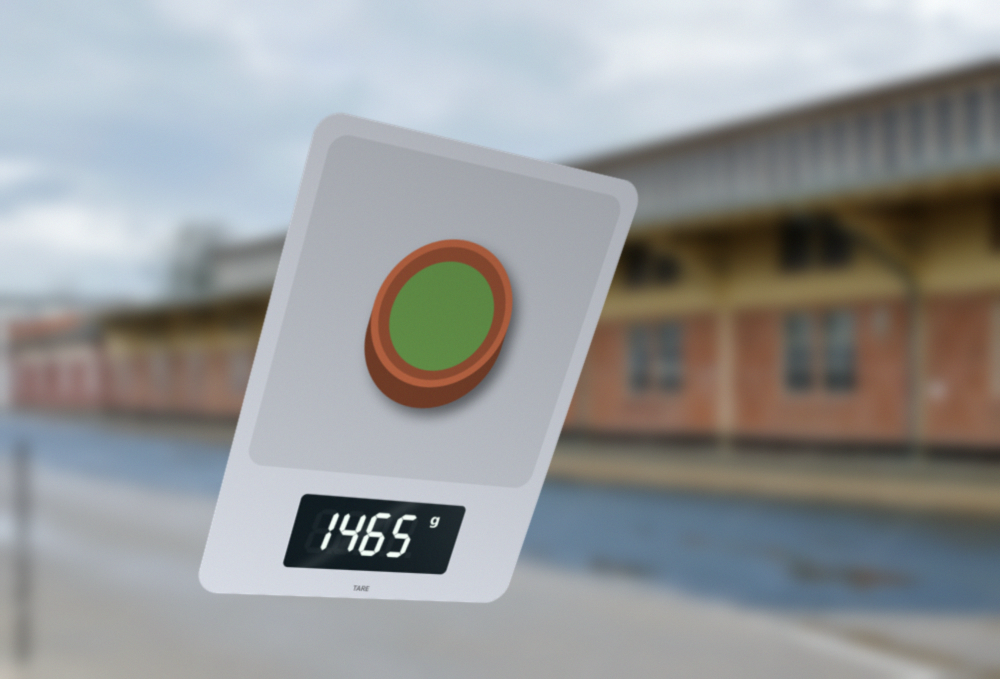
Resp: 1465 g
